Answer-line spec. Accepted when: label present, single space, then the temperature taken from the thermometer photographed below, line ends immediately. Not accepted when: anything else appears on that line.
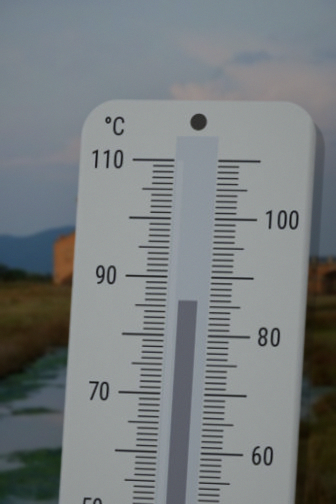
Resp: 86 °C
